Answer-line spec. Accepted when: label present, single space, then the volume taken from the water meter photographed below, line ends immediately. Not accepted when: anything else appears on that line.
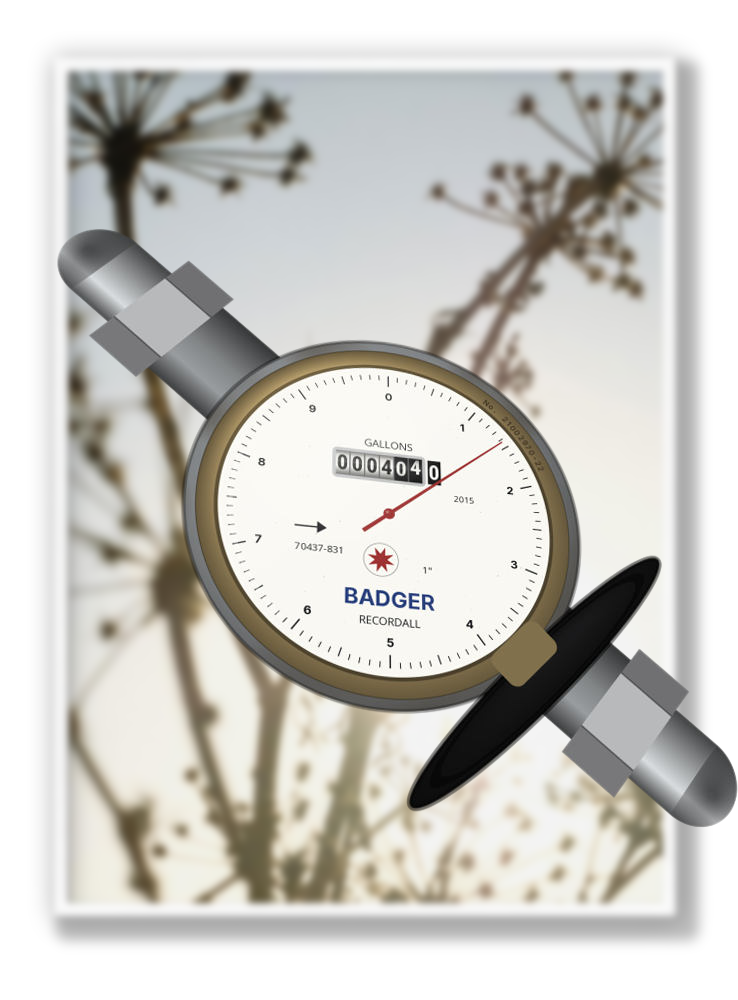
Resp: 4041.4 gal
